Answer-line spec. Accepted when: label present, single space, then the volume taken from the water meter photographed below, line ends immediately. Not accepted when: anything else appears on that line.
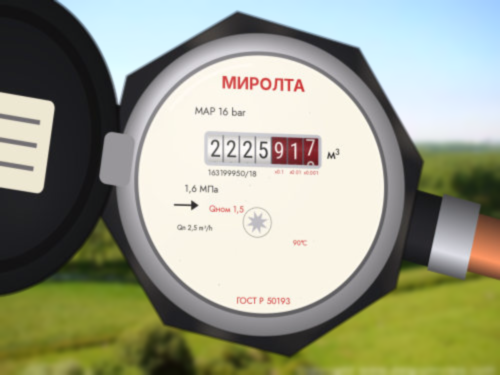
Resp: 2225.917 m³
